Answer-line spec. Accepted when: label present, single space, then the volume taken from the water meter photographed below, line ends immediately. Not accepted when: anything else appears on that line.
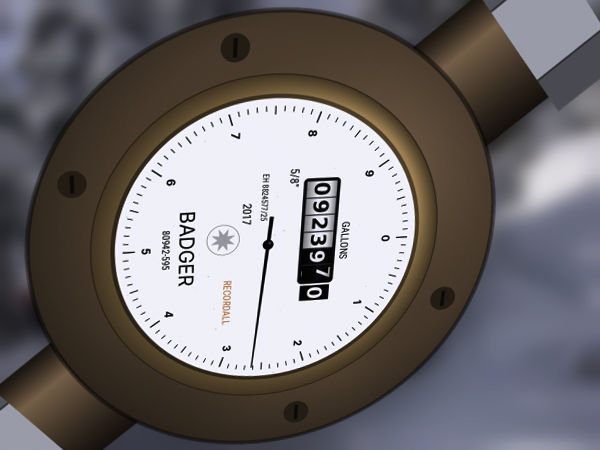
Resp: 923972.6 gal
